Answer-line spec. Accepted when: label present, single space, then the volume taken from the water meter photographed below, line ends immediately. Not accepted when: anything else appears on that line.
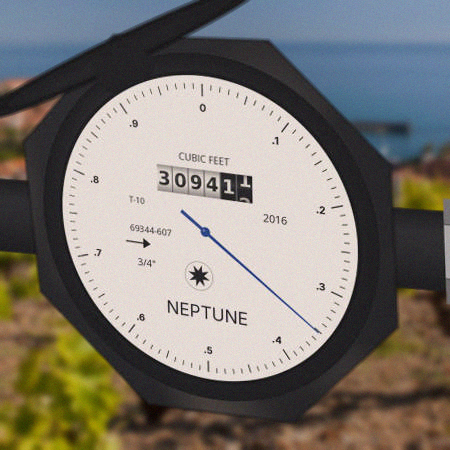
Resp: 309411.35 ft³
